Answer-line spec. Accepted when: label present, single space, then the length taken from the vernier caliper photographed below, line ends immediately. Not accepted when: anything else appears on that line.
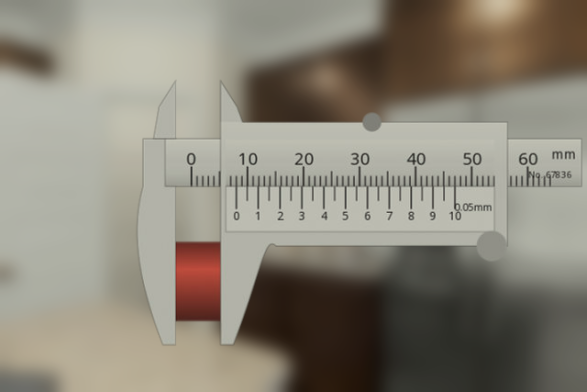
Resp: 8.0 mm
